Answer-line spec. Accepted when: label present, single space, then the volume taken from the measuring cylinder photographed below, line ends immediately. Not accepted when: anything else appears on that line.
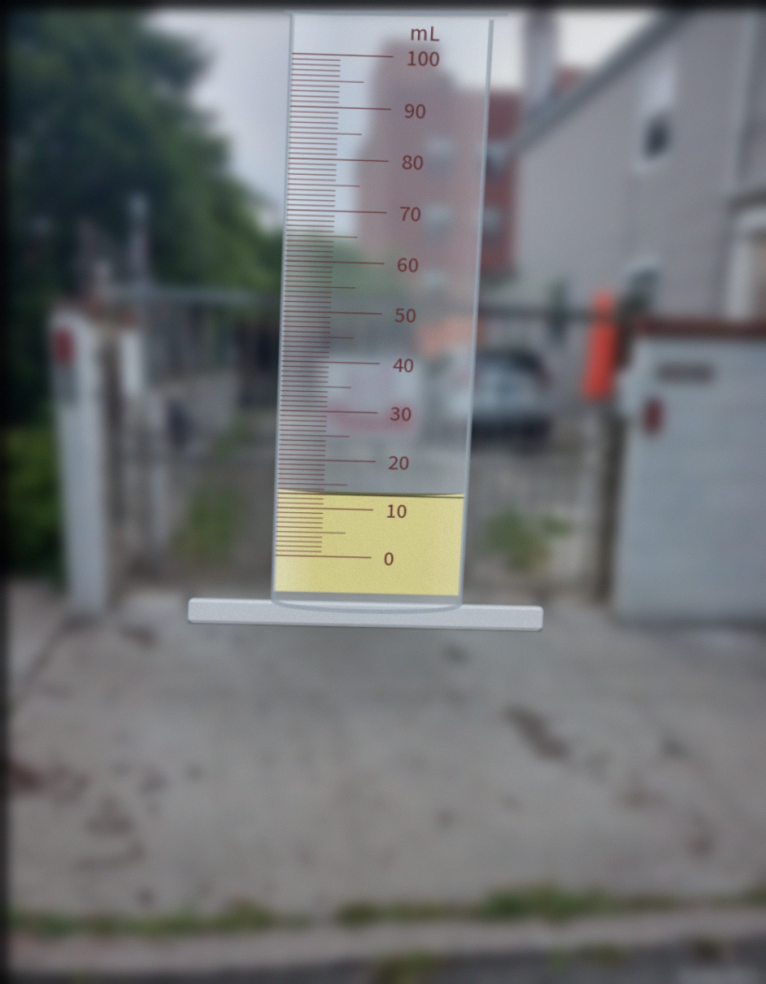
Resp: 13 mL
